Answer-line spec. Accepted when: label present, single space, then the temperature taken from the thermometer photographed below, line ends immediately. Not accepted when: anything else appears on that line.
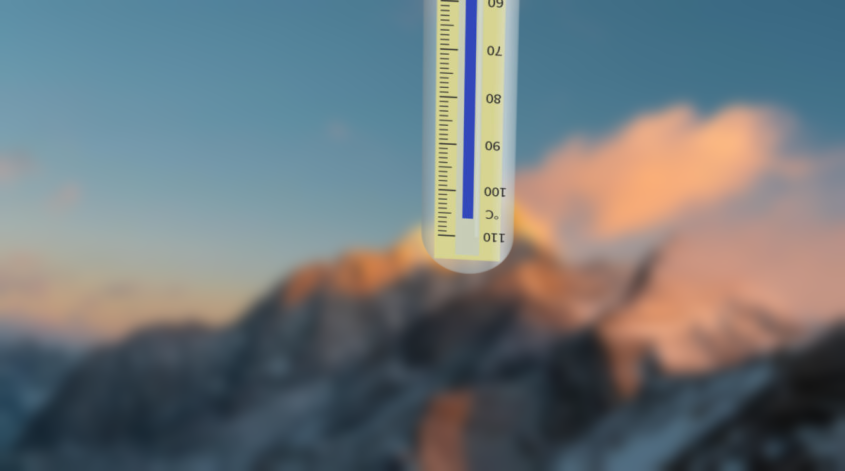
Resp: 106 °C
